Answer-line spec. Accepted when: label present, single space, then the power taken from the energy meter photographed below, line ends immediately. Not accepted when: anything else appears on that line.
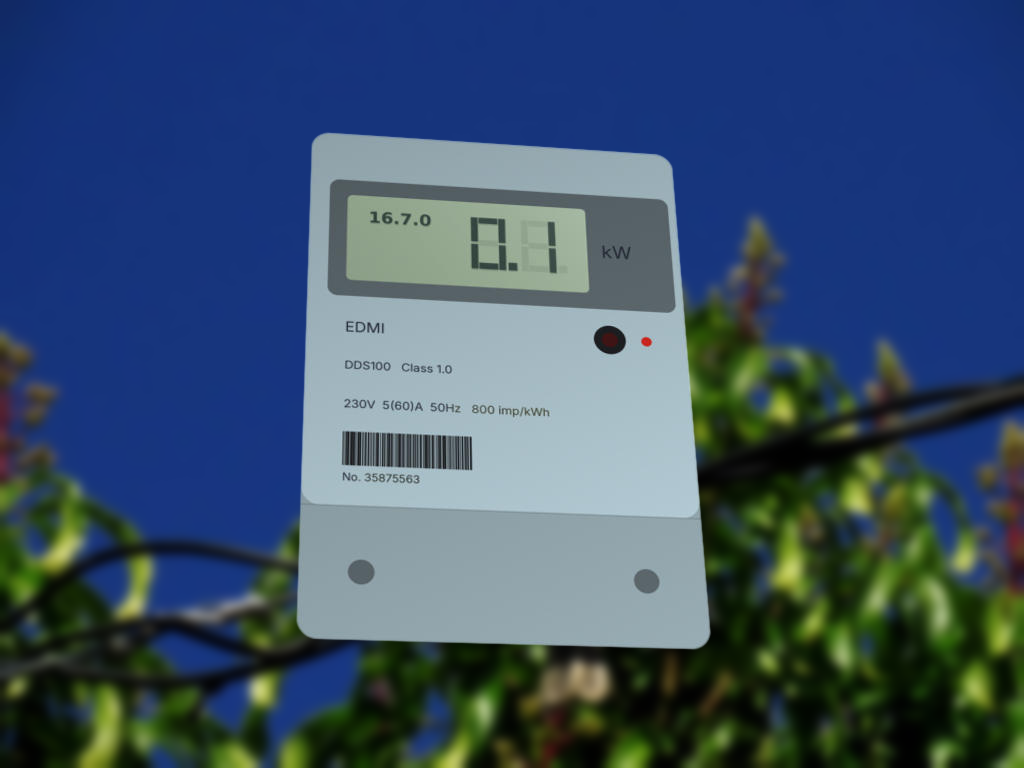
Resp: 0.1 kW
